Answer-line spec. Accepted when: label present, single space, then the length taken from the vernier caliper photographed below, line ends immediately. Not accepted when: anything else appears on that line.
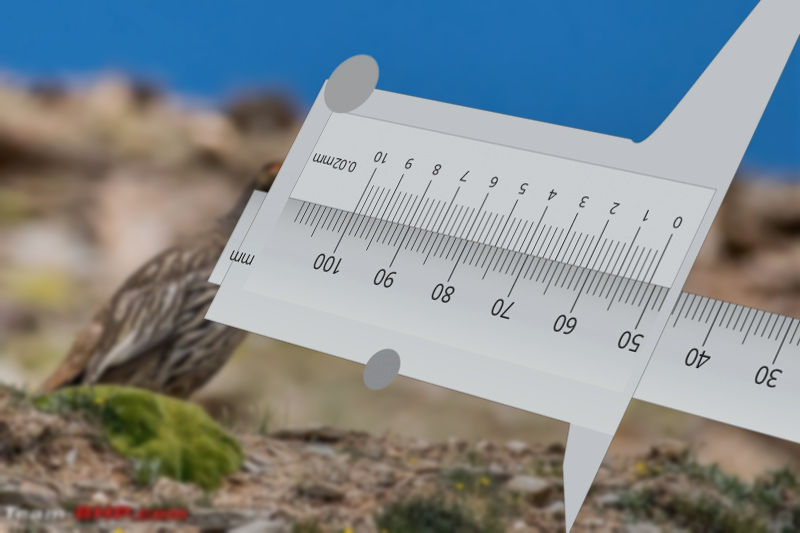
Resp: 51.0 mm
